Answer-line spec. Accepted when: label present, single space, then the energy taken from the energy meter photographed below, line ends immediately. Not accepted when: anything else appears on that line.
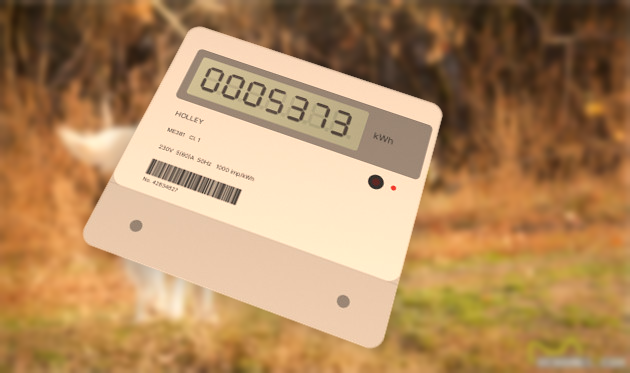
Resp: 5373 kWh
